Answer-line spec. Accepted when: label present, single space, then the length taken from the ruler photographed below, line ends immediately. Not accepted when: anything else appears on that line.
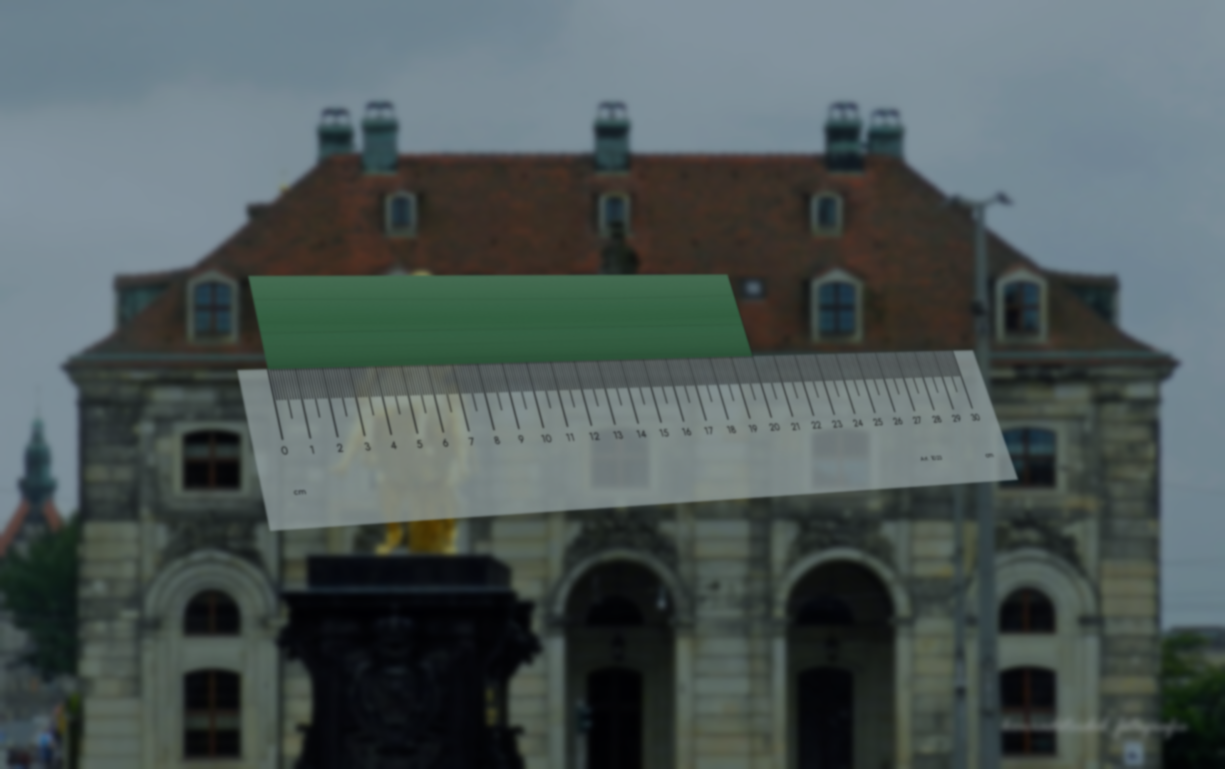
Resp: 20 cm
